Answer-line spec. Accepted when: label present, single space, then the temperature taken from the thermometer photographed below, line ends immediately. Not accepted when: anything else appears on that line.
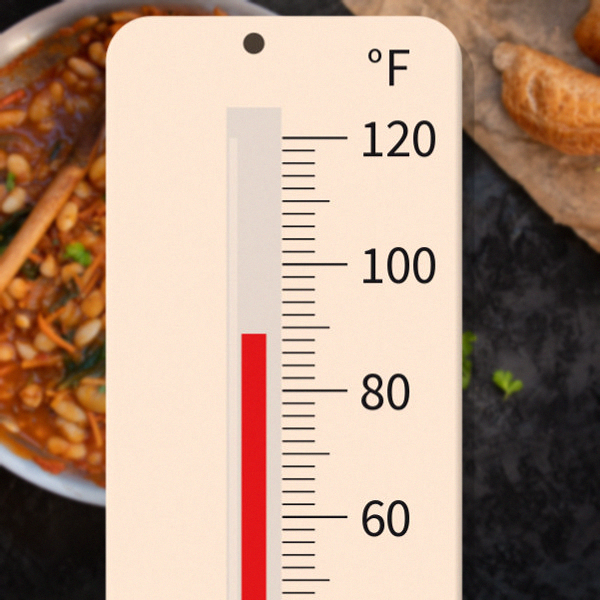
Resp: 89 °F
